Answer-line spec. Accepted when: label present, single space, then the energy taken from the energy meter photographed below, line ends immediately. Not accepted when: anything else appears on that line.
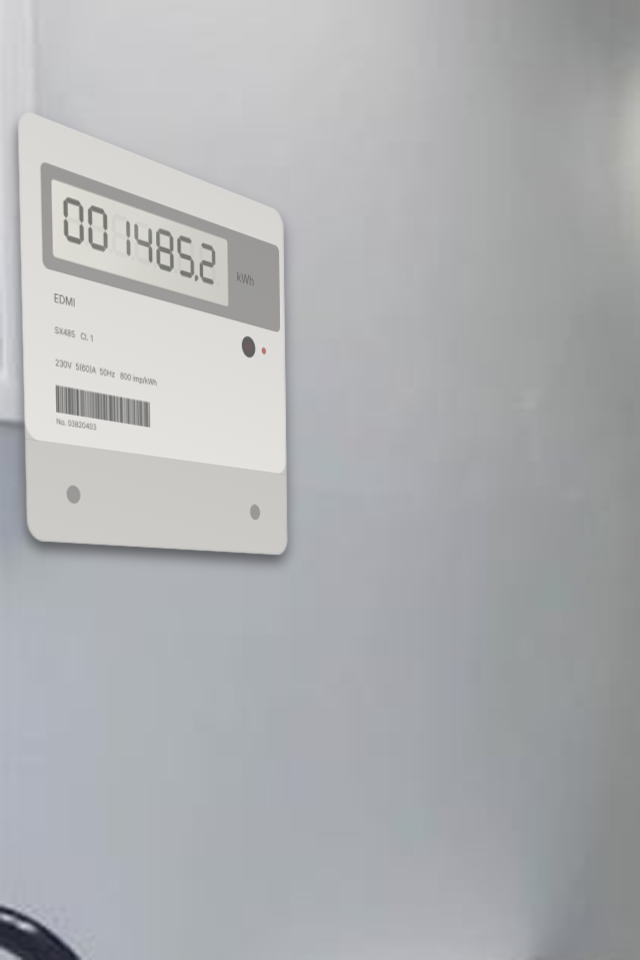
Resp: 1485.2 kWh
